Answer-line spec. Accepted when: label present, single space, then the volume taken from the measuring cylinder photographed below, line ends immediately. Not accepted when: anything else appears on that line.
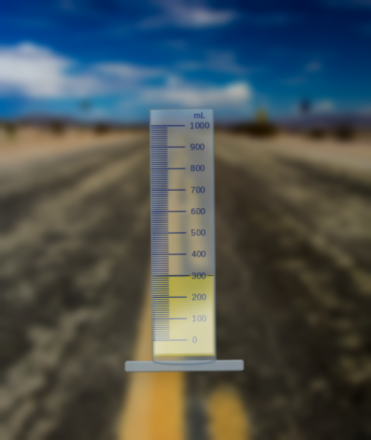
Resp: 300 mL
